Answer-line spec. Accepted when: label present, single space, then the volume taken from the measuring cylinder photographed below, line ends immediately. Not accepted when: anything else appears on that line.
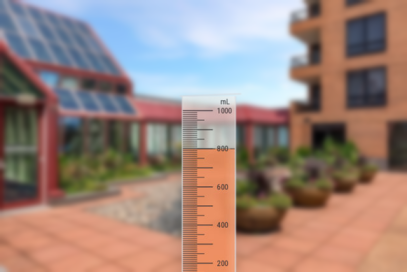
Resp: 800 mL
